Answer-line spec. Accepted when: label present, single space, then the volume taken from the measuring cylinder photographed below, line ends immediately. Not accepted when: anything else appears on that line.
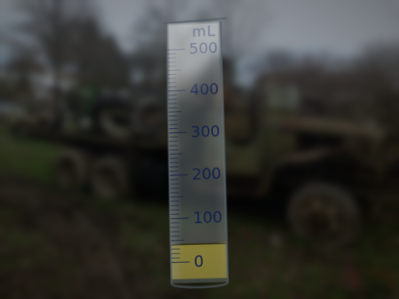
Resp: 40 mL
